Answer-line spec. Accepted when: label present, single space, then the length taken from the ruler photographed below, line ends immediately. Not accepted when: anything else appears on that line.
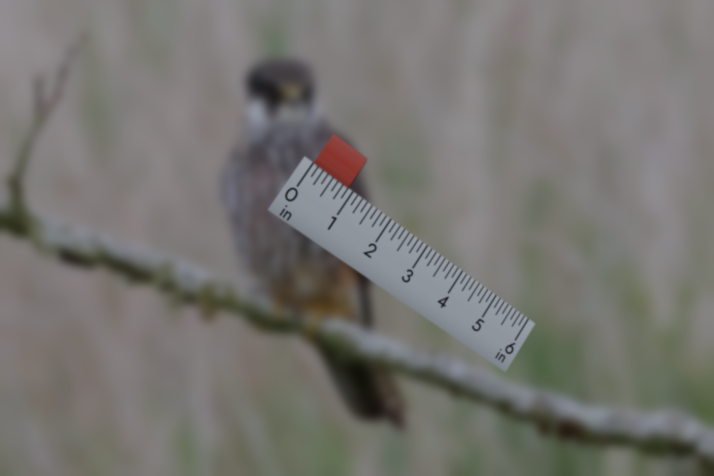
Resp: 0.875 in
